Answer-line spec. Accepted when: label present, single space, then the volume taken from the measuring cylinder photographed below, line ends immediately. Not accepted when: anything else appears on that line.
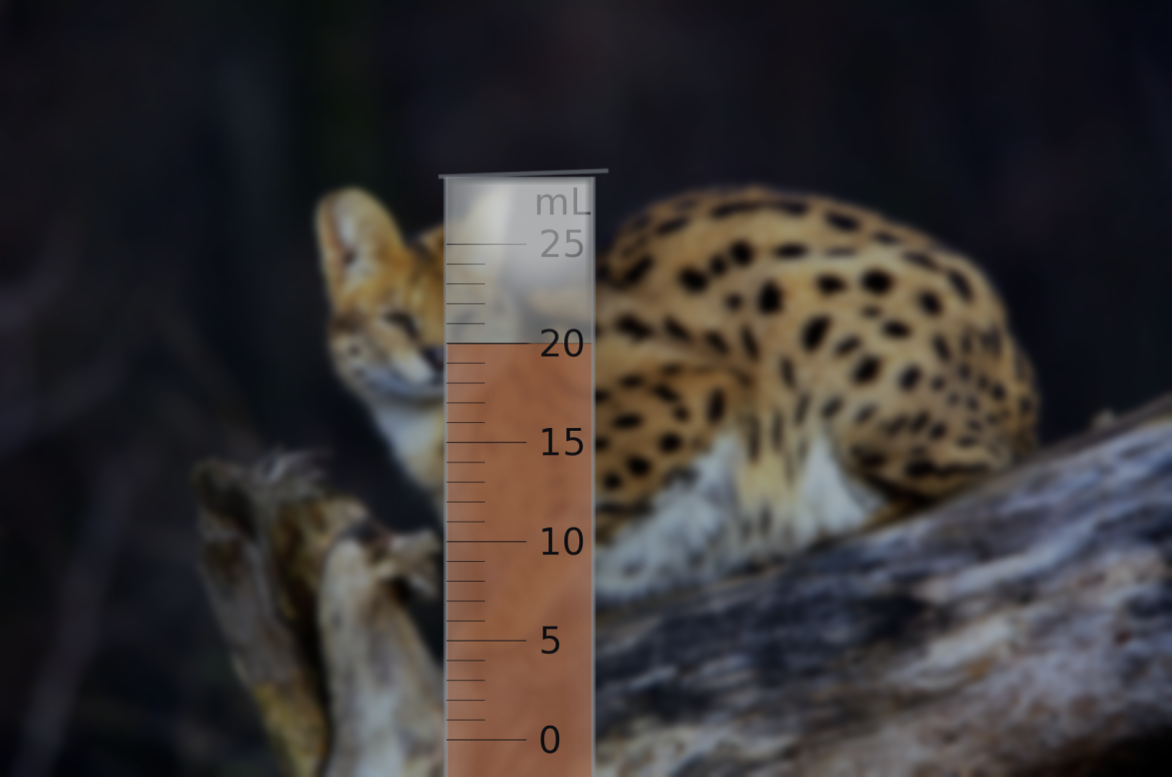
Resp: 20 mL
